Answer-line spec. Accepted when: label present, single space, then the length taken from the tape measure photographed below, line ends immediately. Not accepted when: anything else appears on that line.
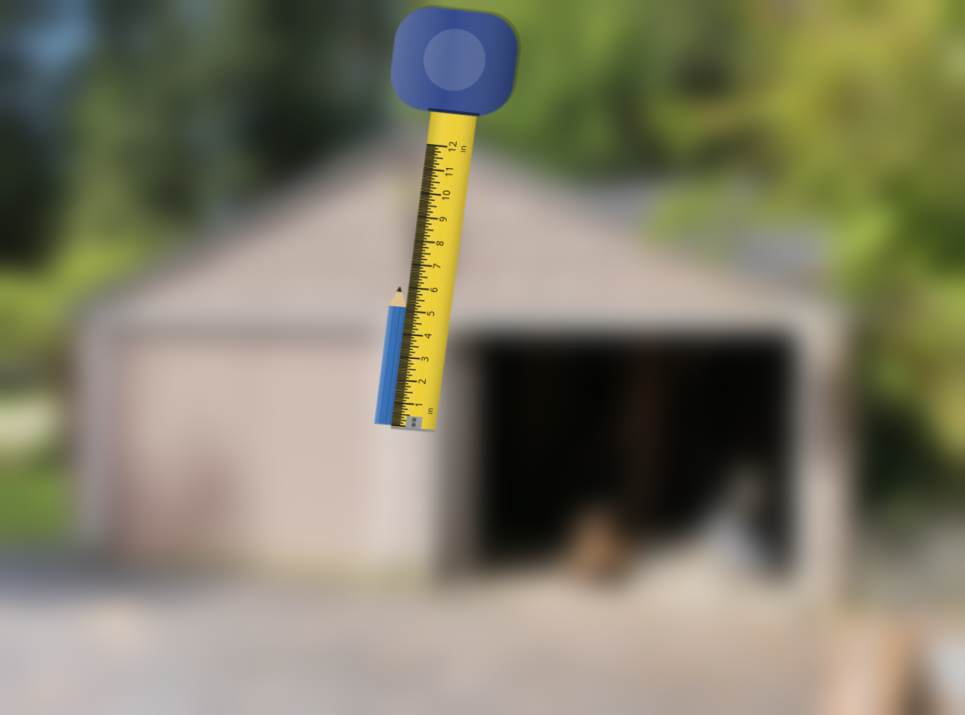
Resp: 6 in
